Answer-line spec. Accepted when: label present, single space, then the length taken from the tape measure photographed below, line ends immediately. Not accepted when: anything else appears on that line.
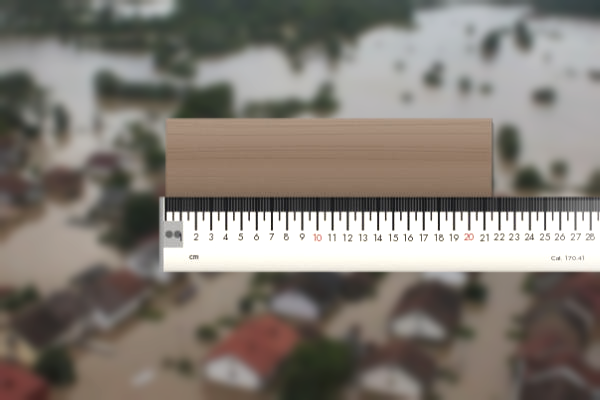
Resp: 21.5 cm
